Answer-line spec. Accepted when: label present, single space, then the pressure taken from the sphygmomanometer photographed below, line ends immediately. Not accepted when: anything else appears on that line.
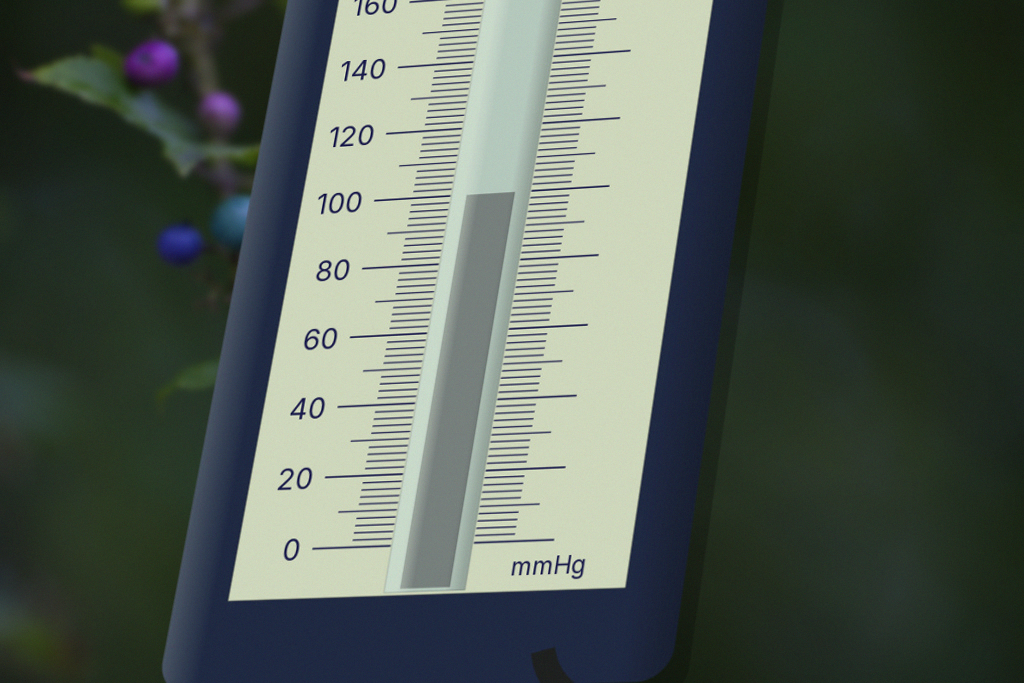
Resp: 100 mmHg
